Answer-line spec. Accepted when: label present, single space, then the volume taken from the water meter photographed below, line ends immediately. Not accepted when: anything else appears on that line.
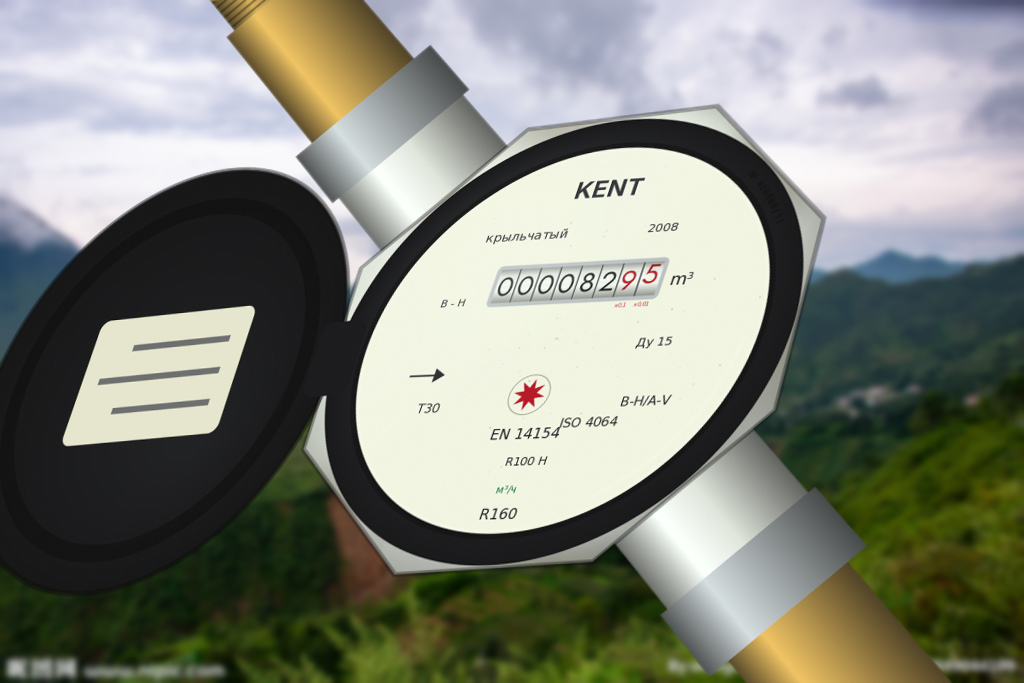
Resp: 82.95 m³
